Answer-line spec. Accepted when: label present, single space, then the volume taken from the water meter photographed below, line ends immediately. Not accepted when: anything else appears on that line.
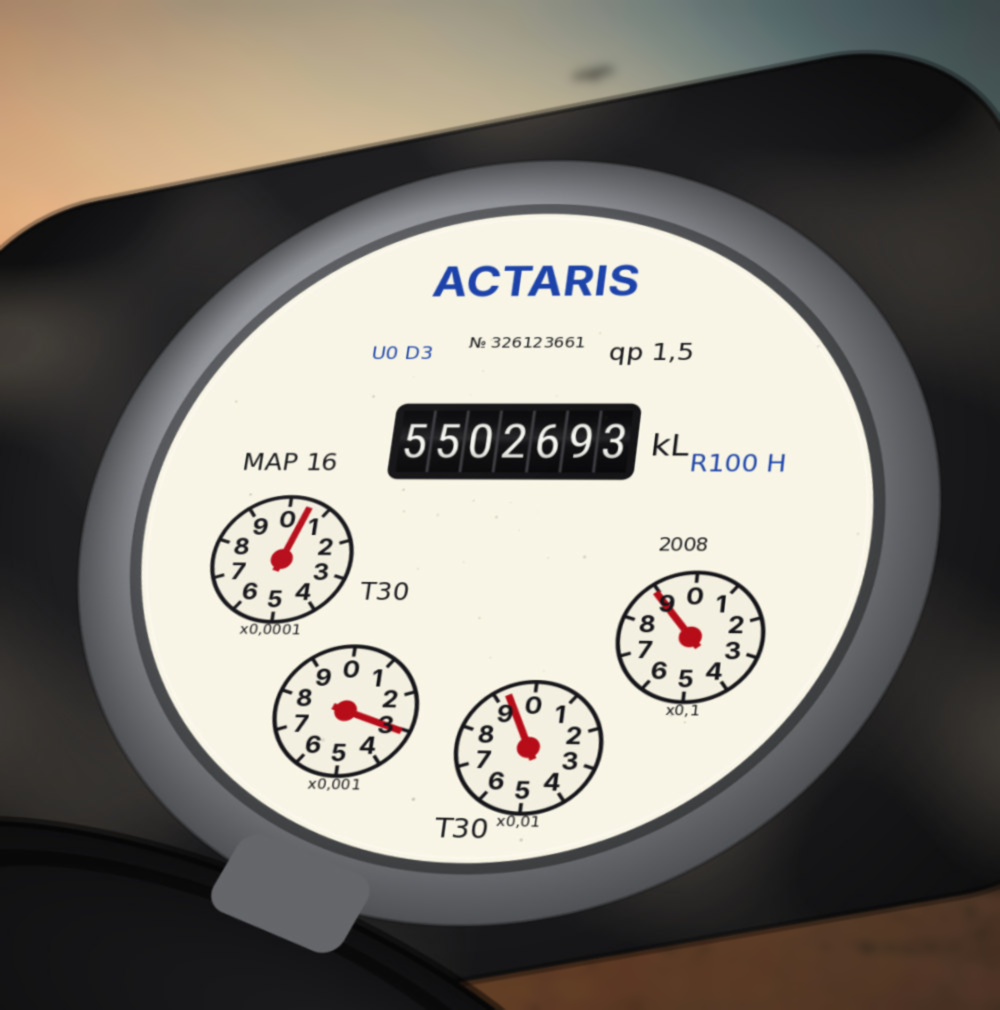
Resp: 5502693.8930 kL
